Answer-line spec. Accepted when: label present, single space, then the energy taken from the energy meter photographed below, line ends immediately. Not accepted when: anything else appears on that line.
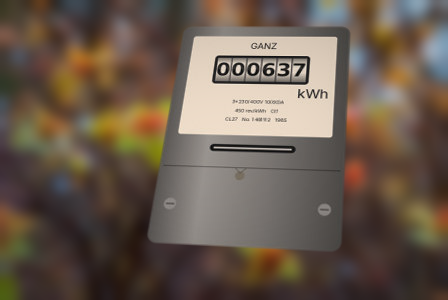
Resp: 637 kWh
